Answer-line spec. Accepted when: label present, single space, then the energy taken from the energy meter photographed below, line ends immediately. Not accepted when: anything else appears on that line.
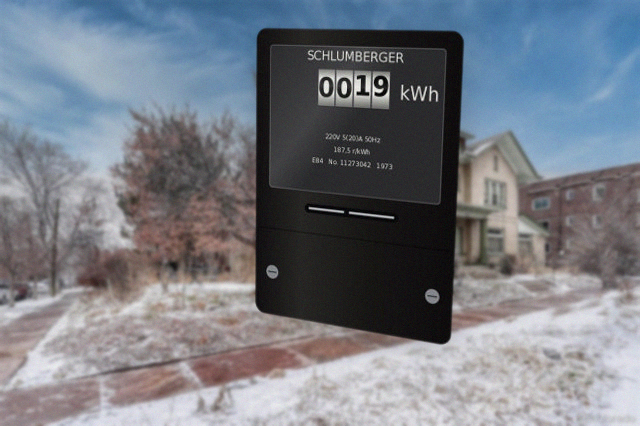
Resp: 19 kWh
